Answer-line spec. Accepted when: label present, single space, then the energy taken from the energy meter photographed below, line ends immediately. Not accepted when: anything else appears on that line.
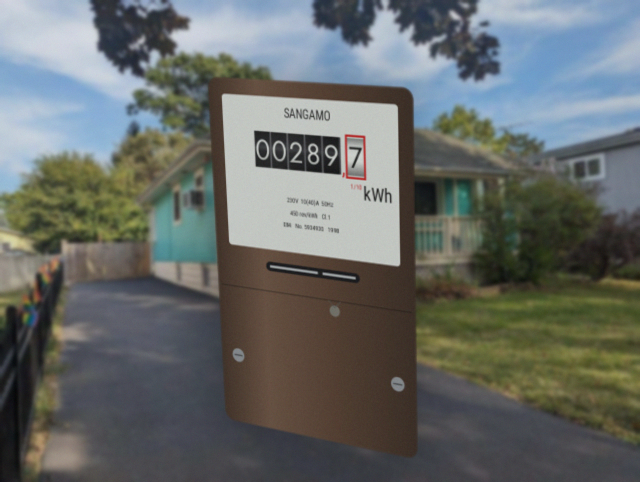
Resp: 289.7 kWh
